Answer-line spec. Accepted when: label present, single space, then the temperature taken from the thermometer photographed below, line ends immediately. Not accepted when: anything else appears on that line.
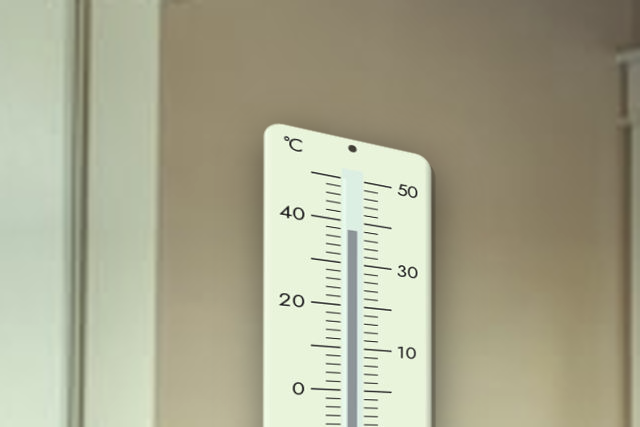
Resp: 38 °C
